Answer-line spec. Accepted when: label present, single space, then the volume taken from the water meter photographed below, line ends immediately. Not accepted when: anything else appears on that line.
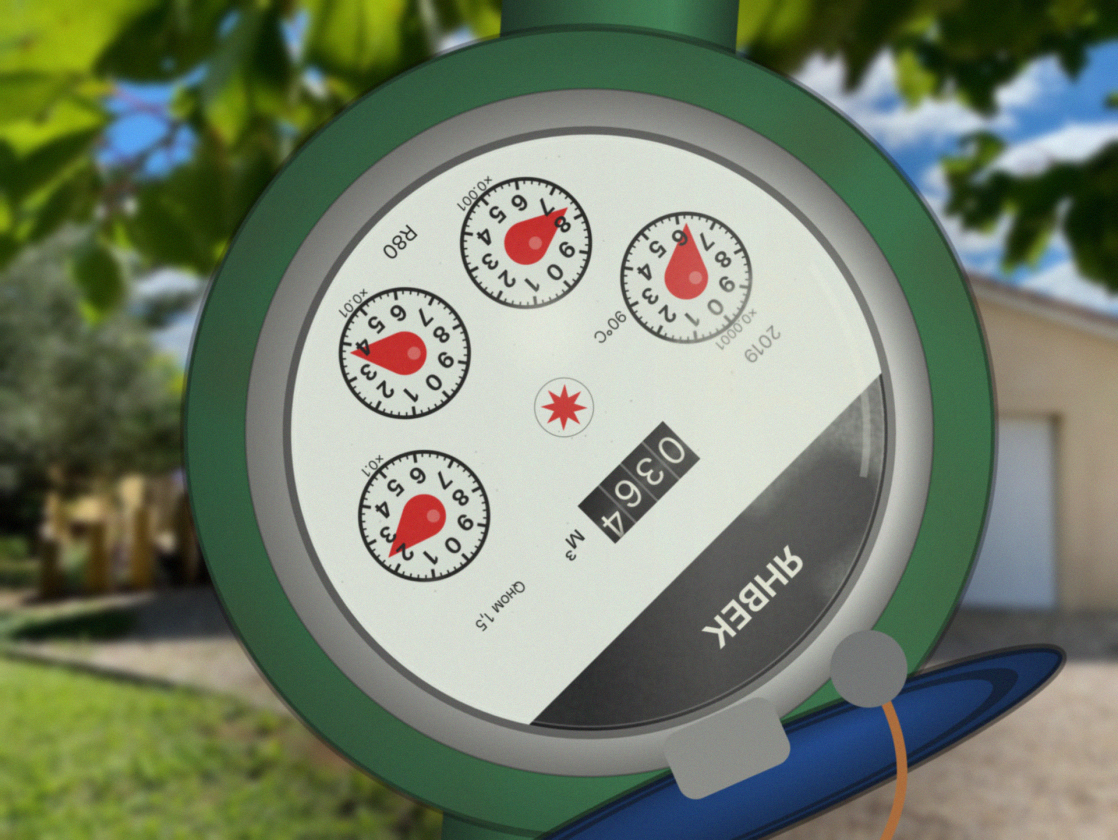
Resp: 364.2376 m³
